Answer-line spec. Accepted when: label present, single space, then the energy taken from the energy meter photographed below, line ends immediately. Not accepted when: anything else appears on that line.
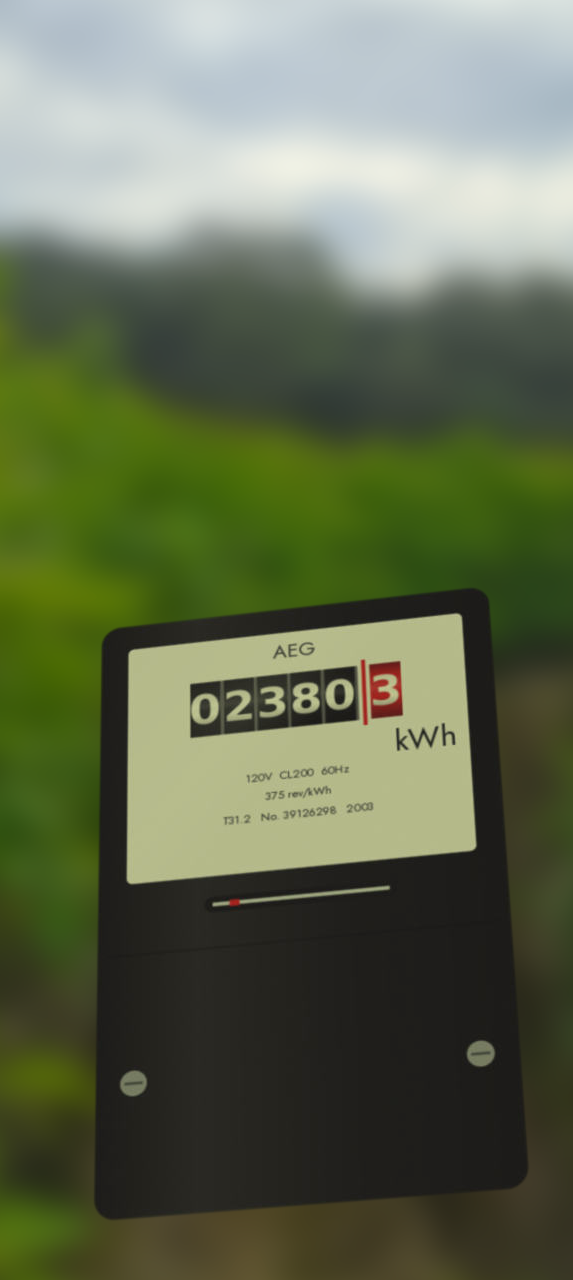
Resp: 2380.3 kWh
